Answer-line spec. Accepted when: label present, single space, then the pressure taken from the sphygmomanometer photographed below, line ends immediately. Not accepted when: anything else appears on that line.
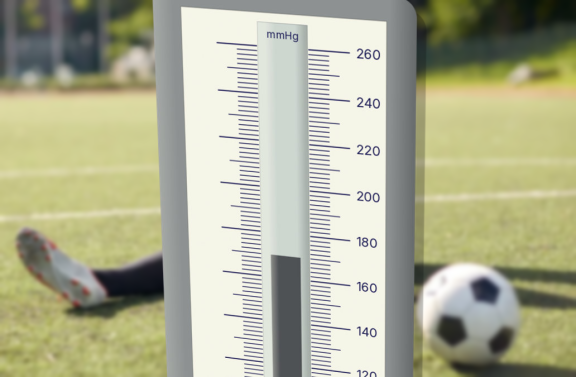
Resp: 170 mmHg
